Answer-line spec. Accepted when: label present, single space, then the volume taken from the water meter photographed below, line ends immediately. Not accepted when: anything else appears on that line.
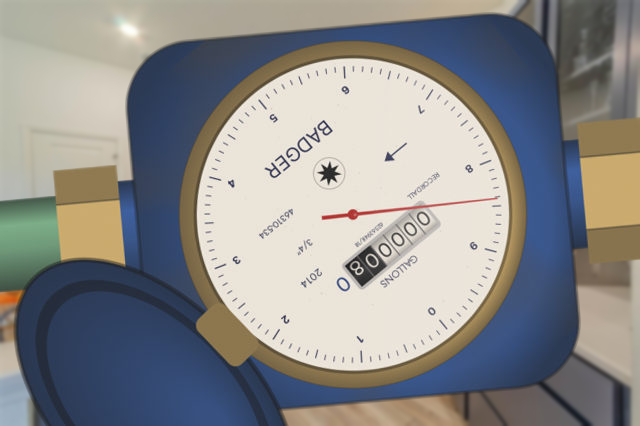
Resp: 78.4 gal
